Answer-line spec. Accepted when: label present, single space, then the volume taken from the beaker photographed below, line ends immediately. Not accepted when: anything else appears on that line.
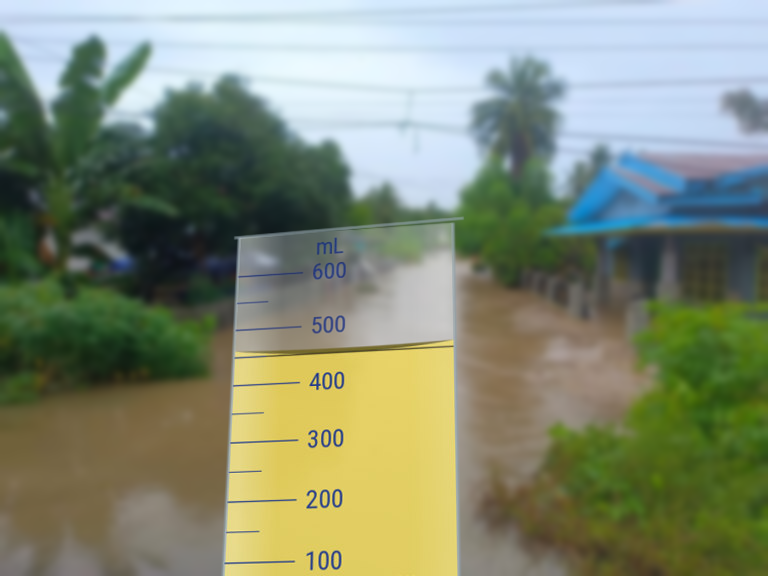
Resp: 450 mL
